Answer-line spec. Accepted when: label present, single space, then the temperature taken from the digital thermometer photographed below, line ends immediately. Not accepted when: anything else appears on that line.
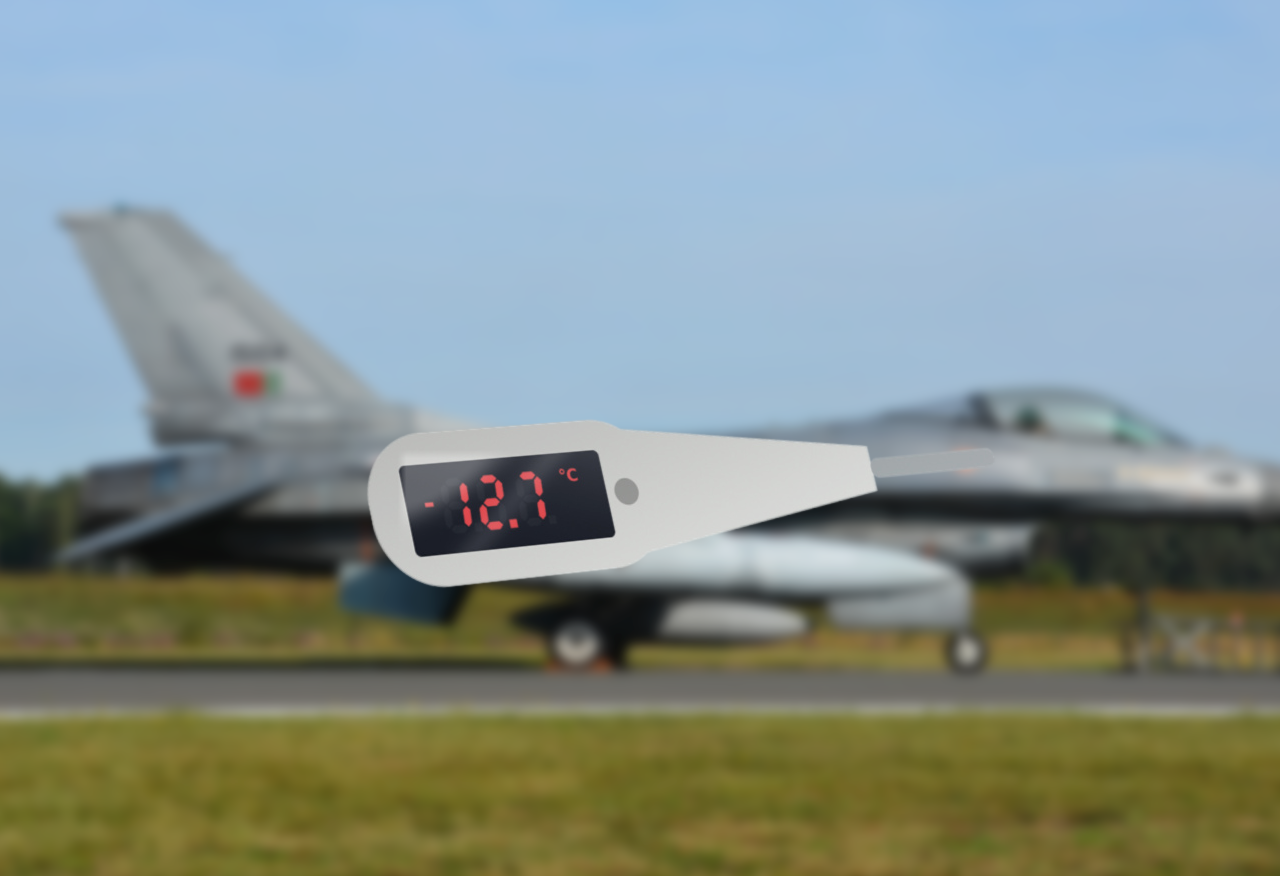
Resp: -12.7 °C
